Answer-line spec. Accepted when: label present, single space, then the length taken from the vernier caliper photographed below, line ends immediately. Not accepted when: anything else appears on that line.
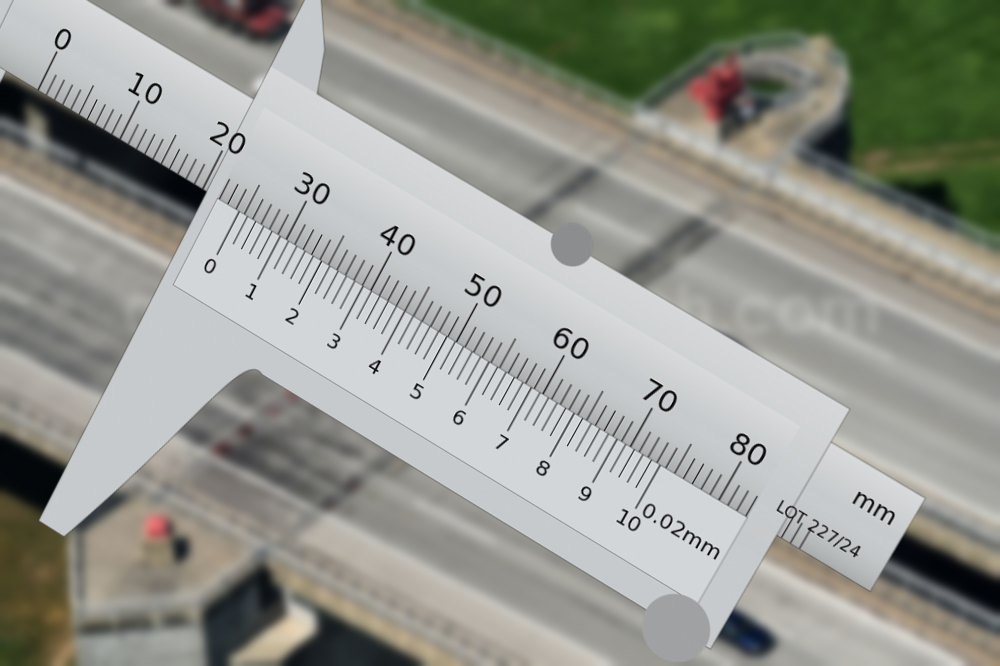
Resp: 24.4 mm
